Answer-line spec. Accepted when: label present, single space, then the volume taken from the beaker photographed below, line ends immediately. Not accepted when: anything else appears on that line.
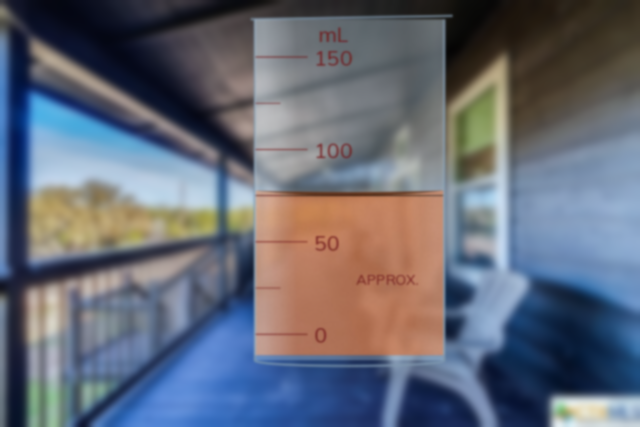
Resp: 75 mL
